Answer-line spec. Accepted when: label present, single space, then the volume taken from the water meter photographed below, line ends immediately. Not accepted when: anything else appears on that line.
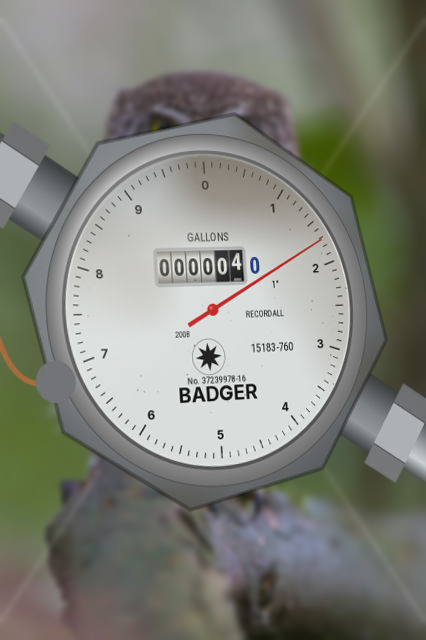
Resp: 41.7 gal
